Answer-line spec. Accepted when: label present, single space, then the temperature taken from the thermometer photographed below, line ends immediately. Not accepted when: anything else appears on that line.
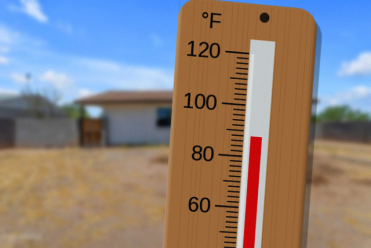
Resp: 88 °F
